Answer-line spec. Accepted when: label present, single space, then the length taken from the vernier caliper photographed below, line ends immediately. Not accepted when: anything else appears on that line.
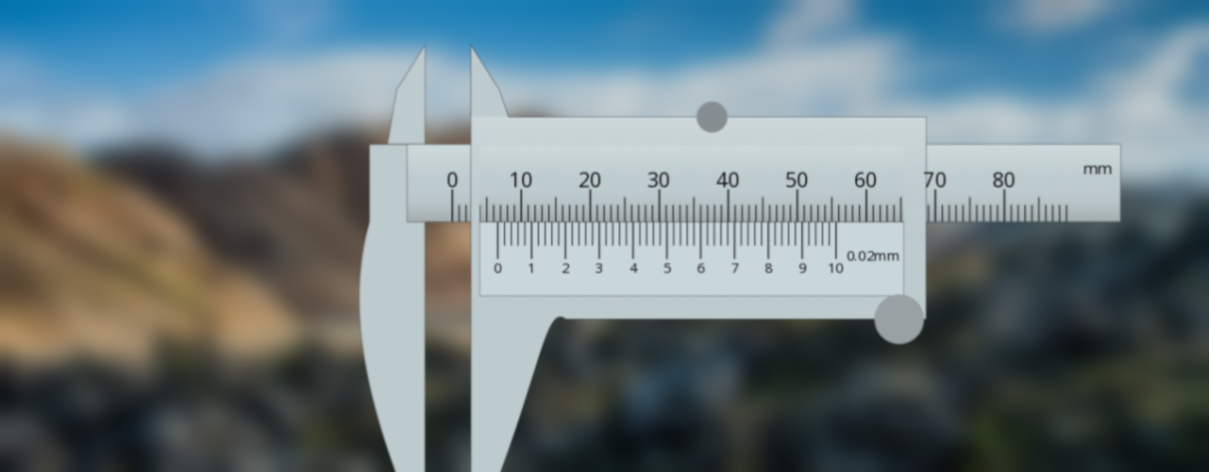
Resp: 6.6 mm
